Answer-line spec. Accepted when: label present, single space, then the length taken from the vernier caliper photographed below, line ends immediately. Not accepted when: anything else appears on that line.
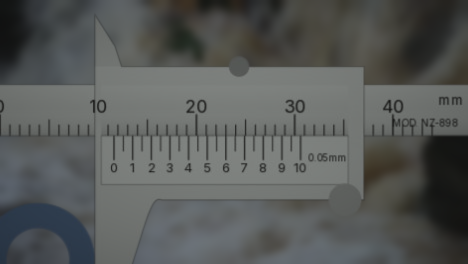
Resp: 11.6 mm
